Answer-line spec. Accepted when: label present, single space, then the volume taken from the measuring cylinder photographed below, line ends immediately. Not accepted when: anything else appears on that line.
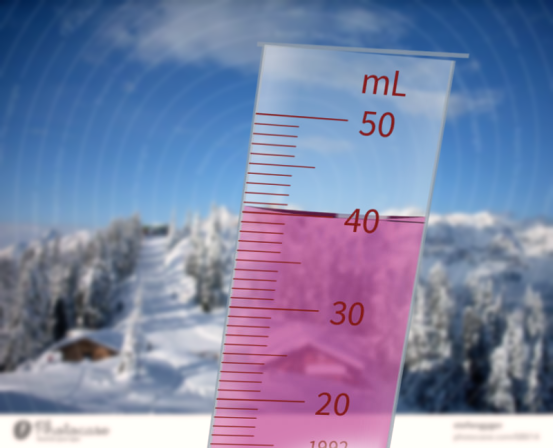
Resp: 40 mL
